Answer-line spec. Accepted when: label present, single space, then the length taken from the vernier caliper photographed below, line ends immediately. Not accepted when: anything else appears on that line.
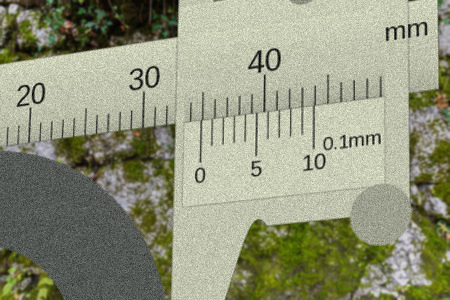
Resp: 34.9 mm
